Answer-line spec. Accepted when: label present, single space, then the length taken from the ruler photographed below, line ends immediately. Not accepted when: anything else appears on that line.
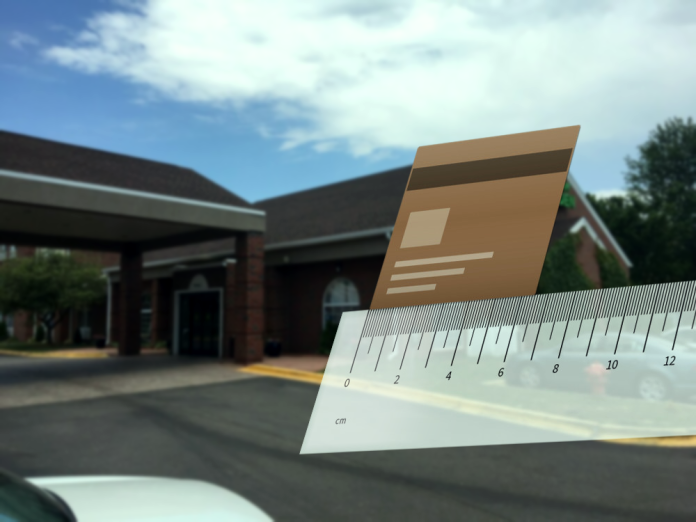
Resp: 6.5 cm
